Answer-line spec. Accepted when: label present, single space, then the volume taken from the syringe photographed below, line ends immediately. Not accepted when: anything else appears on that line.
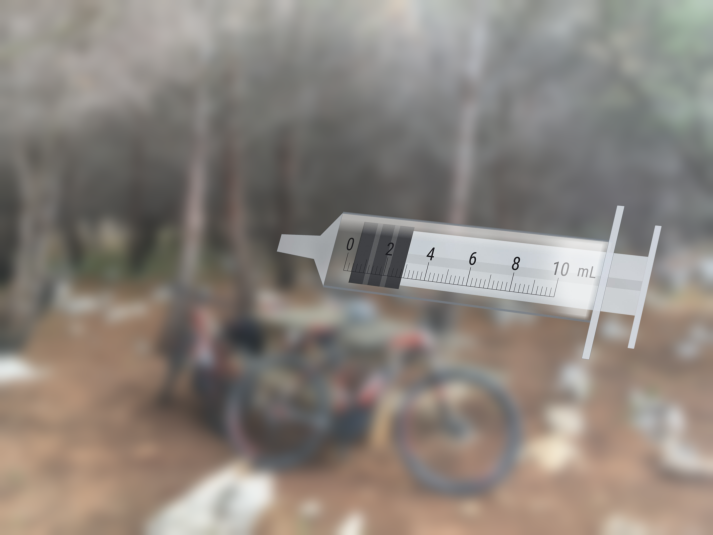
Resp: 0.4 mL
